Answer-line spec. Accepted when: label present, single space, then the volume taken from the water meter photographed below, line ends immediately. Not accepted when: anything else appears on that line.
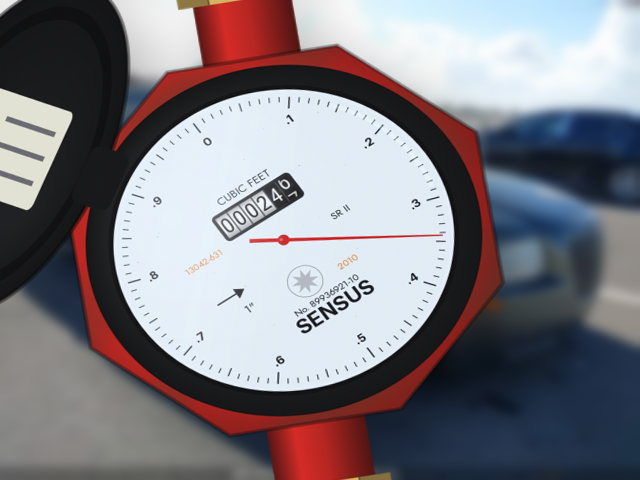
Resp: 246.34 ft³
